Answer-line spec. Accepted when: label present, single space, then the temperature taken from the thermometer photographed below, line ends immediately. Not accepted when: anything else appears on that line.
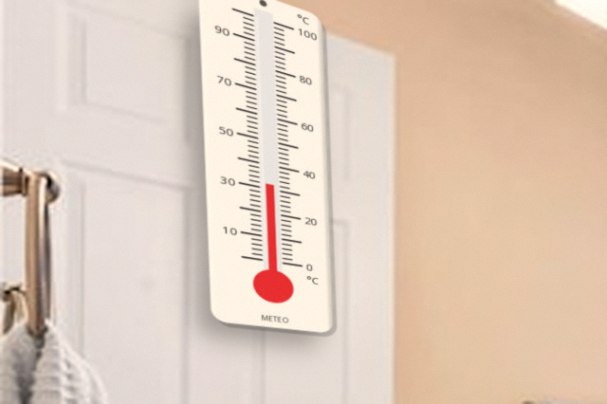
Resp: 32 °C
